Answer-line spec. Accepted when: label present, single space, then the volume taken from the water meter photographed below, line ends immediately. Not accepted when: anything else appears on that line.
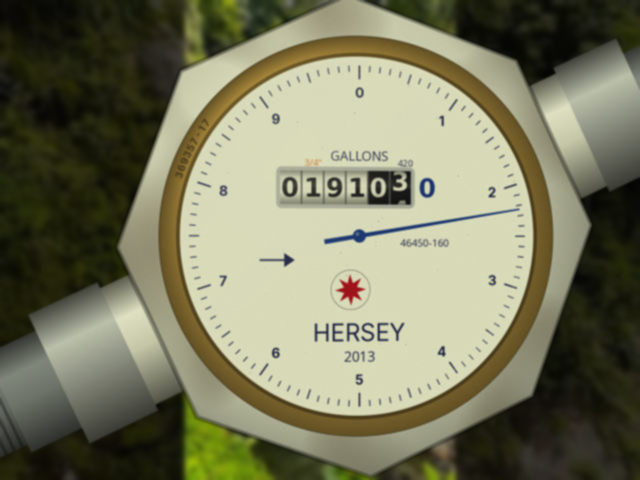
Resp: 191032.2 gal
